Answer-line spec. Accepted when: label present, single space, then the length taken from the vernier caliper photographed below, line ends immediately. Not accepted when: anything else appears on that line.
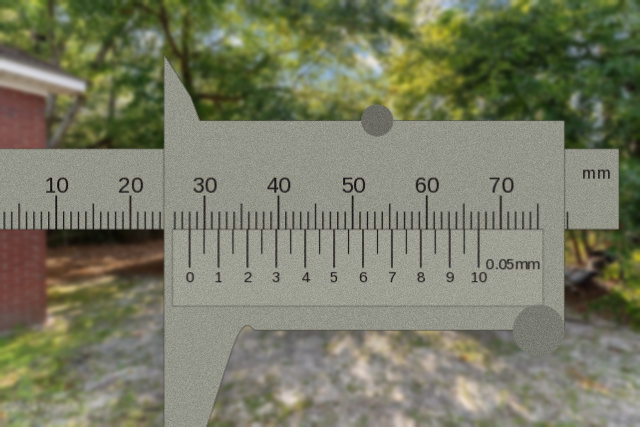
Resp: 28.0 mm
